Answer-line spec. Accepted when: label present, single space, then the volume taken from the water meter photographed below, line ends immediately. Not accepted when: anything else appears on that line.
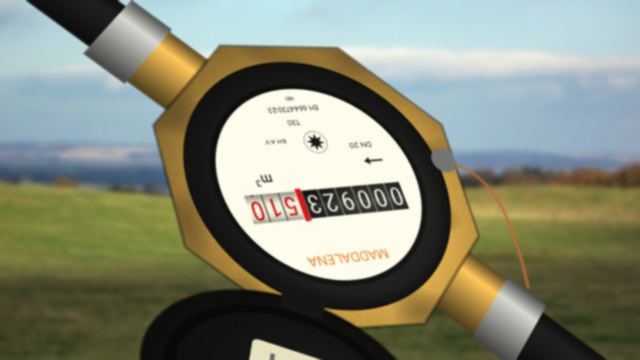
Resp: 923.510 m³
